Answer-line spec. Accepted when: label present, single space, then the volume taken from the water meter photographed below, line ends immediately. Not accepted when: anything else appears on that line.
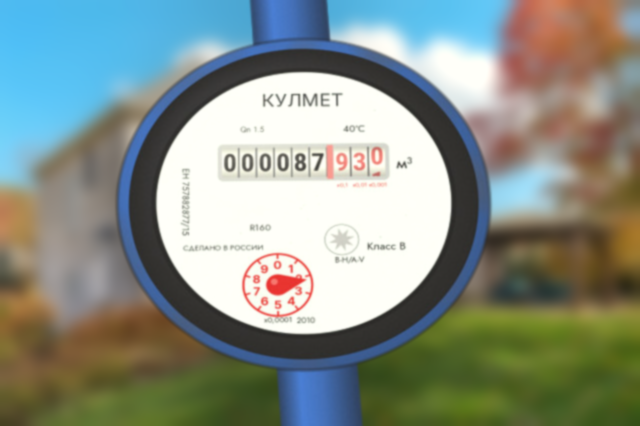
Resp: 87.9302 m³
